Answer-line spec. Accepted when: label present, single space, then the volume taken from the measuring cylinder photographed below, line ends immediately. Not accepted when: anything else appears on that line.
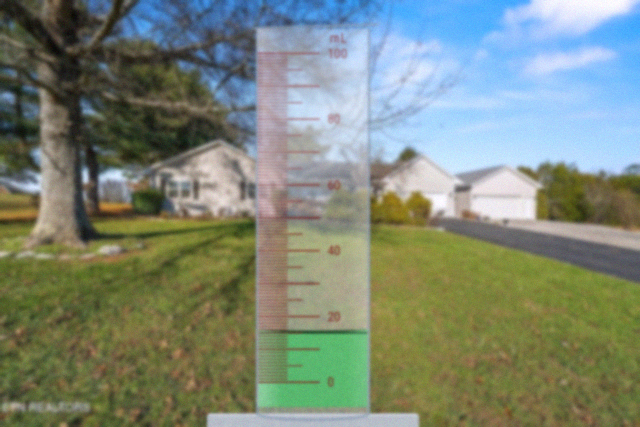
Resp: 15 mL
